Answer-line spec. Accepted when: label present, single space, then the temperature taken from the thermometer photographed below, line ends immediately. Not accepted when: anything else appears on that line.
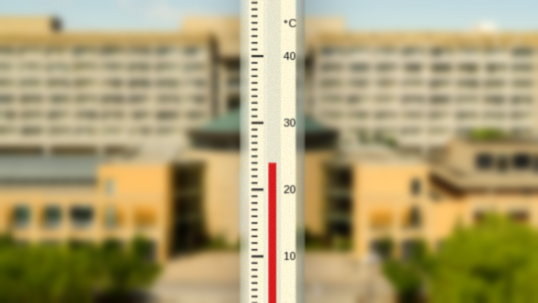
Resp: 24 °C
